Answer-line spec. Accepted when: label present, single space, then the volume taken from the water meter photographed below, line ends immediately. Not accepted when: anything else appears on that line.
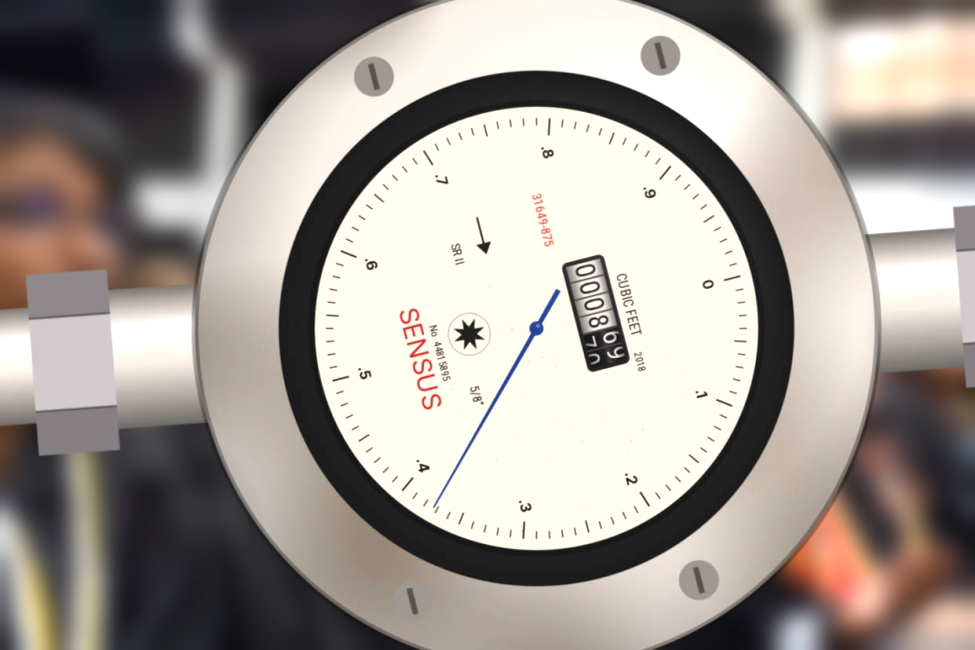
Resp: 869.37 ft³
